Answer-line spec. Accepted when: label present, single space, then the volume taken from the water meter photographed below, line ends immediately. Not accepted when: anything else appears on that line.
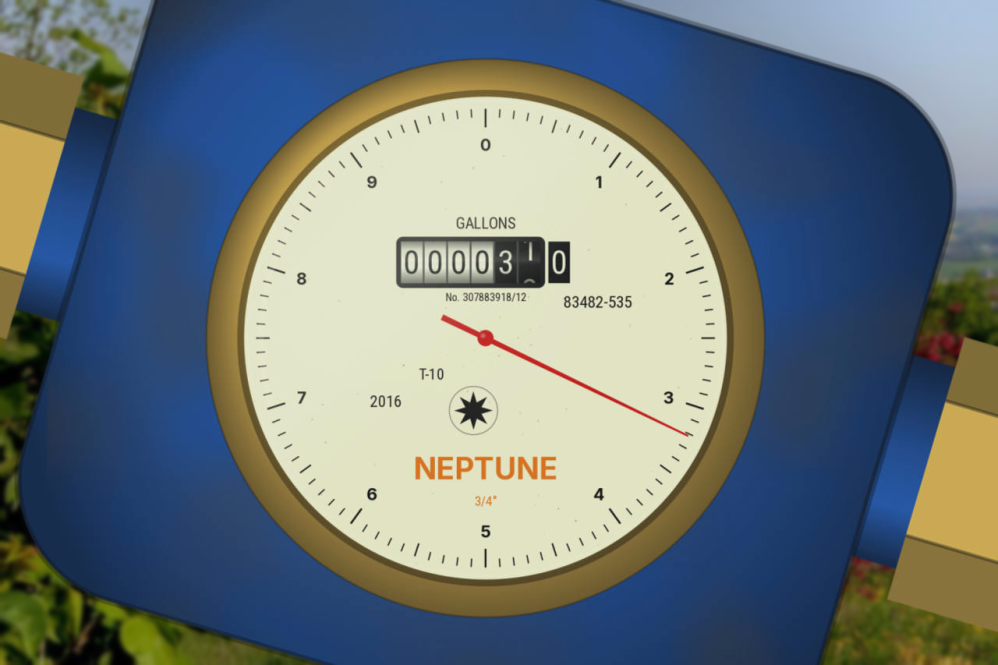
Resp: 313.2 gal
